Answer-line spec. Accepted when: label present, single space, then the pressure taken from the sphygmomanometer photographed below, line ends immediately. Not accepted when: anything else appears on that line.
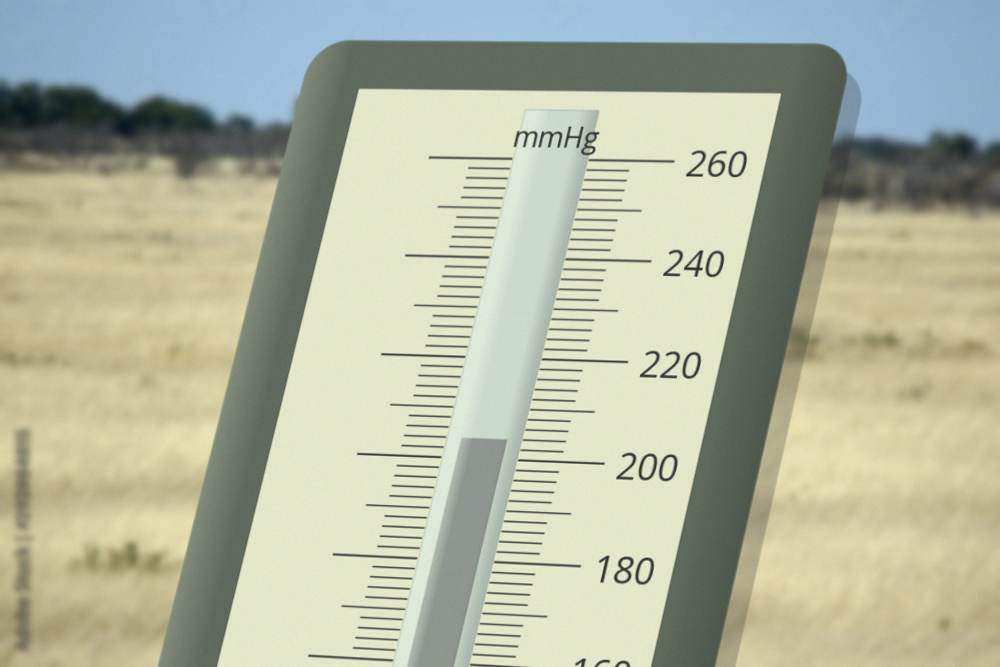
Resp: 204 mmHg
